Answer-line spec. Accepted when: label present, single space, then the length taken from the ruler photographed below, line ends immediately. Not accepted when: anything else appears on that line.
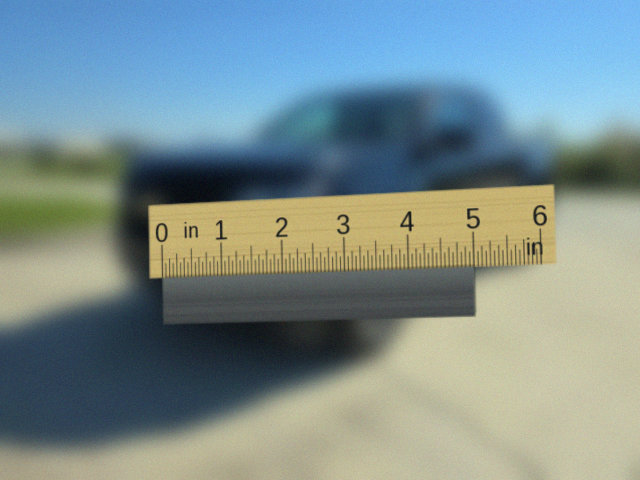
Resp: 5 in
